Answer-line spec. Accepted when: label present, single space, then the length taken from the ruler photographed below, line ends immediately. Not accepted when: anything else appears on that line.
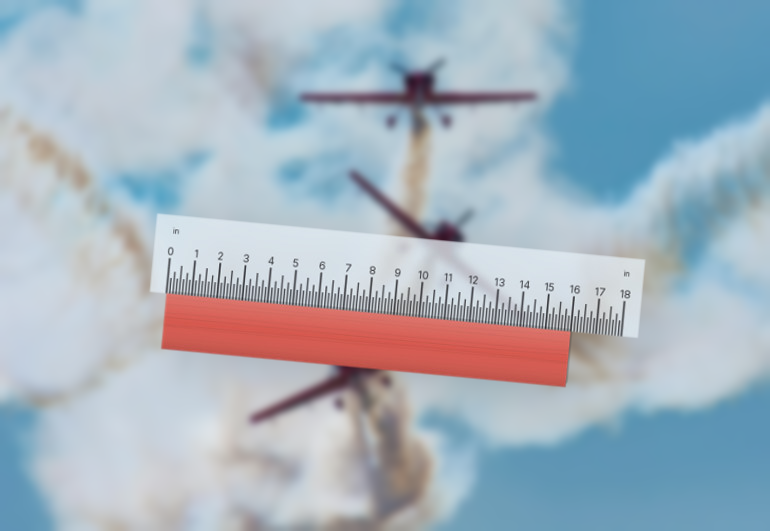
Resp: 16 in
